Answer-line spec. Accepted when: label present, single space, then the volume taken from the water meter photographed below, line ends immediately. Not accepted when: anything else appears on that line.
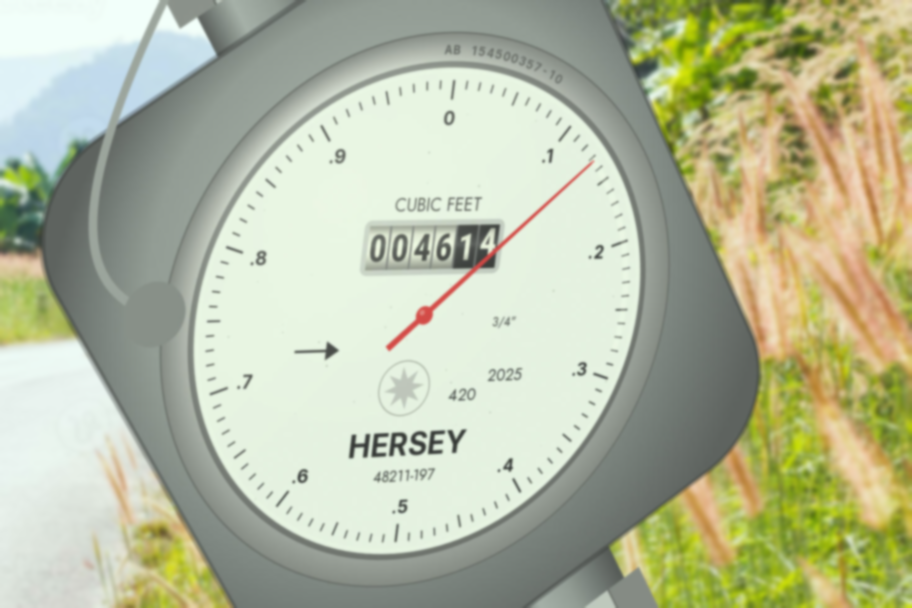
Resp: 4614.13 ft³
